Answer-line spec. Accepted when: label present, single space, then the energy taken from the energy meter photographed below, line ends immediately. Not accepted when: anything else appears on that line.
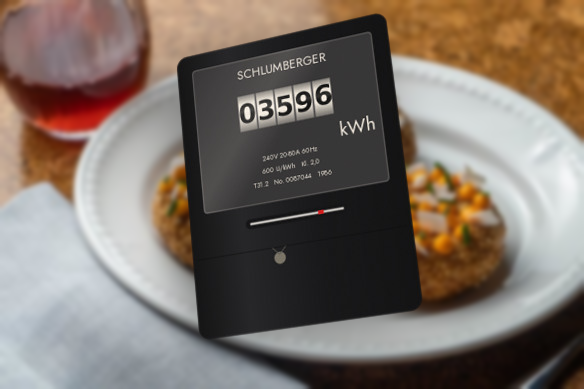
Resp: 3596 kWh
